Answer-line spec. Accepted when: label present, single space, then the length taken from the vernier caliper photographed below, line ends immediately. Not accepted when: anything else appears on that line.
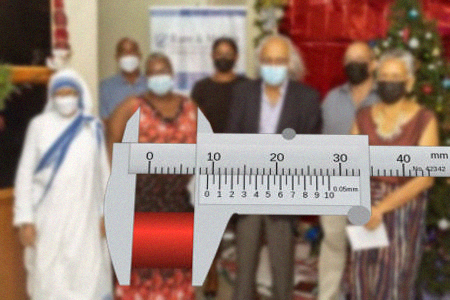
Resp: 9.2 mm
